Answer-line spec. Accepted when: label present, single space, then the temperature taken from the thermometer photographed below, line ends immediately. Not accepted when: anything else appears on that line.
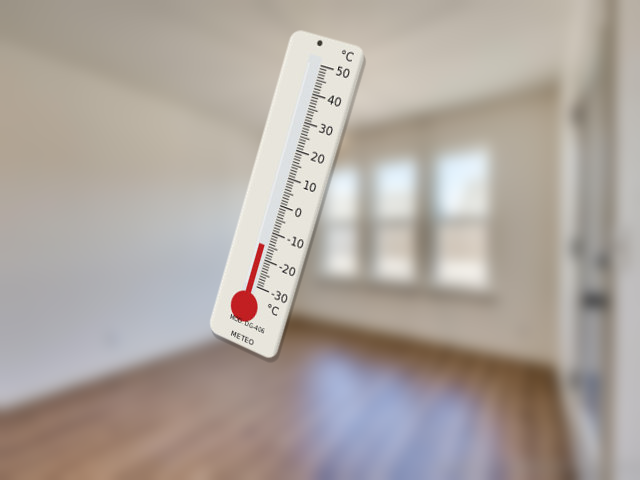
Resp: -15 °C
